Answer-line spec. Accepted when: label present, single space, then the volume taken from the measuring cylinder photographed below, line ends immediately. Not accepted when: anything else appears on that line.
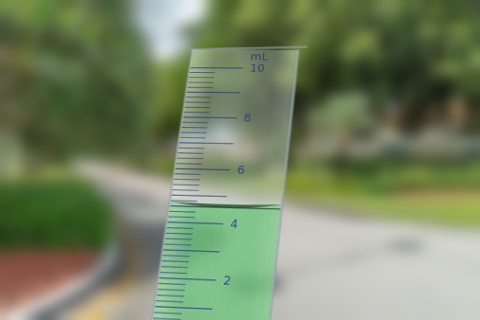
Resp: 4.6 mL
